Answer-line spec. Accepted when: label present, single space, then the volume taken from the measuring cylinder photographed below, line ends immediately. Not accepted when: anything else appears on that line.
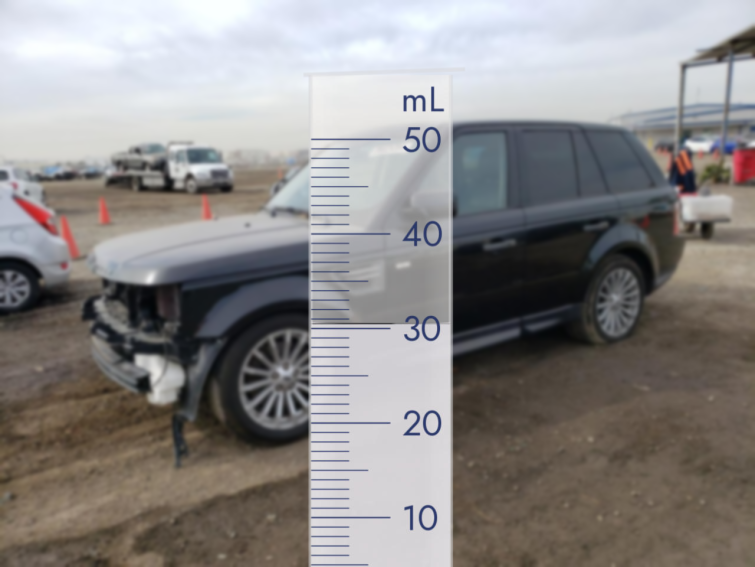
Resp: 30.5 mL
